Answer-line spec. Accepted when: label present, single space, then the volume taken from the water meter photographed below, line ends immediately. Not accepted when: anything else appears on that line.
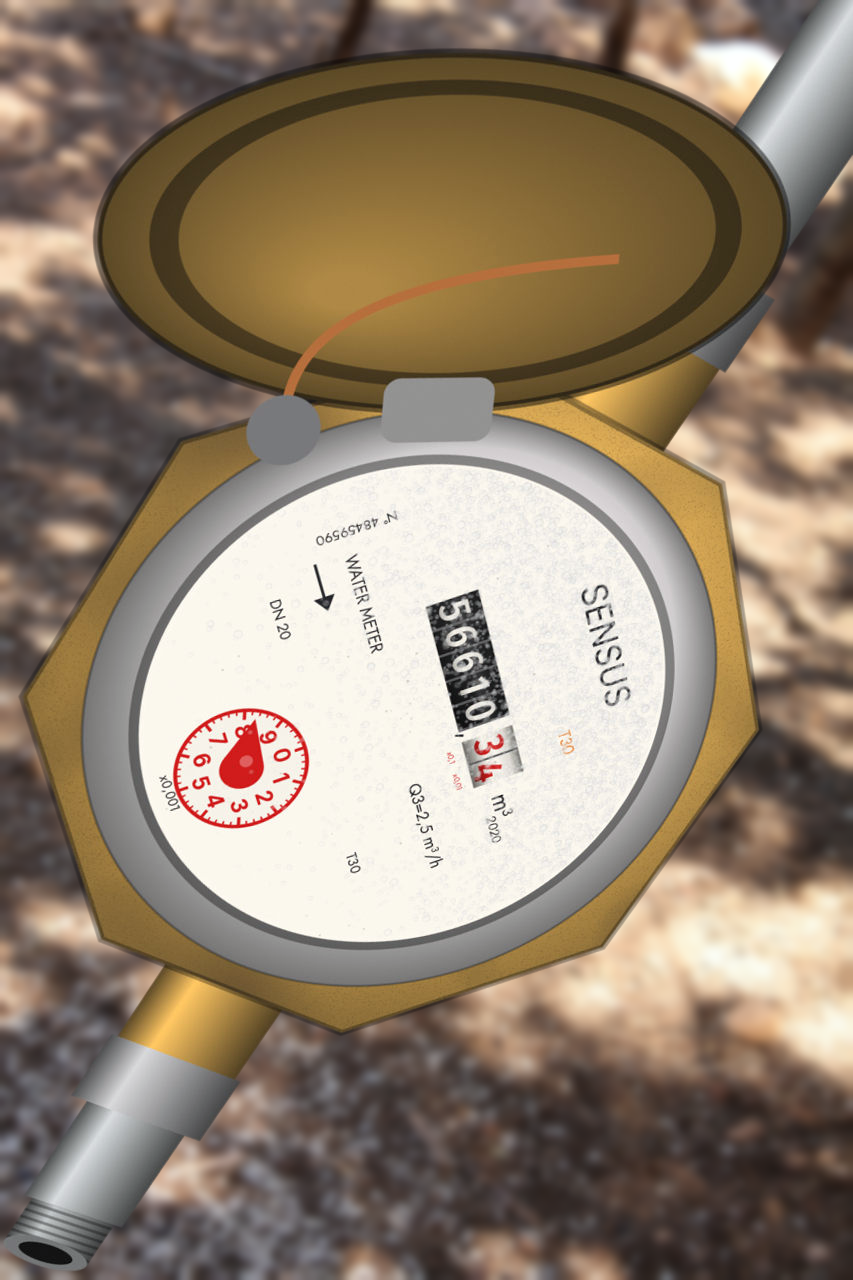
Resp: 56610.338 m³
